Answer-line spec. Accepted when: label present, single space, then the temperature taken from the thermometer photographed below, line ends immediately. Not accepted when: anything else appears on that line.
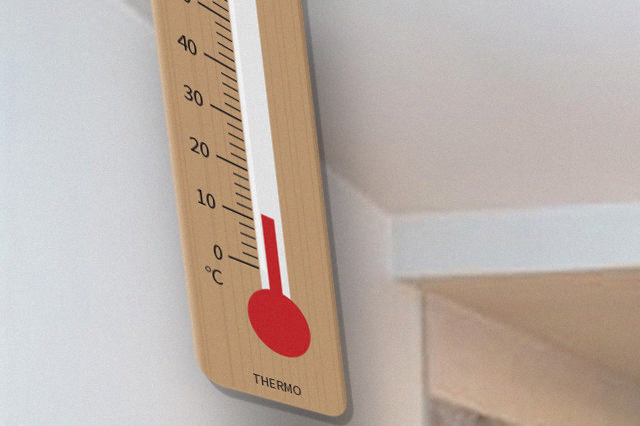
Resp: 12 °C
